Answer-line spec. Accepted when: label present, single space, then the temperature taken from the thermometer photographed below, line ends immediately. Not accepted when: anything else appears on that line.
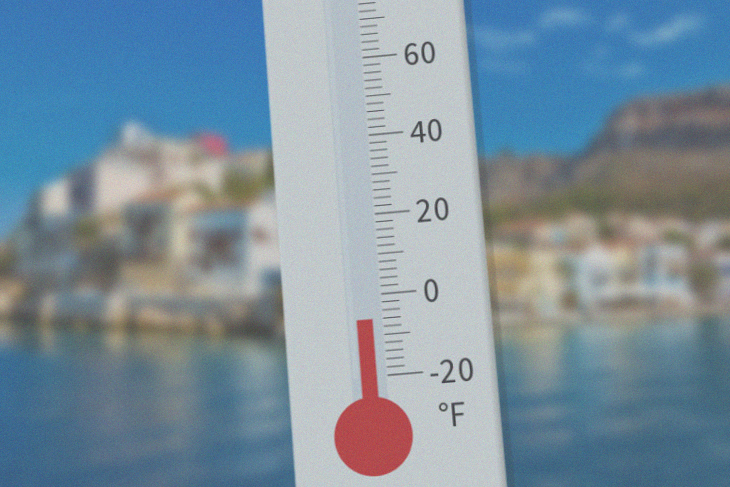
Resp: -6 °F
